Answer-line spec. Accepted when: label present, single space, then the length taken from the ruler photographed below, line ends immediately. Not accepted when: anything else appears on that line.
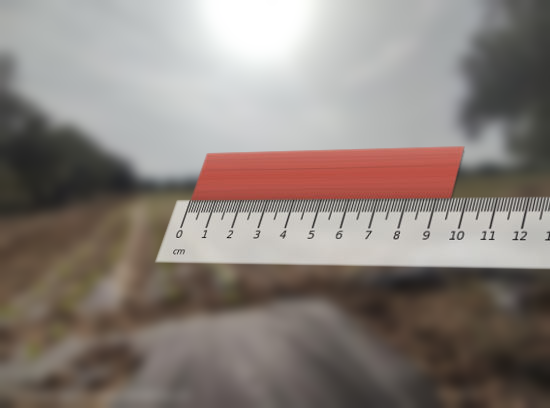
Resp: 9.5 cm
